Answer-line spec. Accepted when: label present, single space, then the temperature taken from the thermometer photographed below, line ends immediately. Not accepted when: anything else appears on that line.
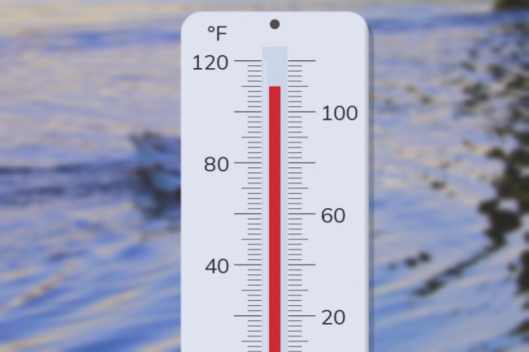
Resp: 110 °F
